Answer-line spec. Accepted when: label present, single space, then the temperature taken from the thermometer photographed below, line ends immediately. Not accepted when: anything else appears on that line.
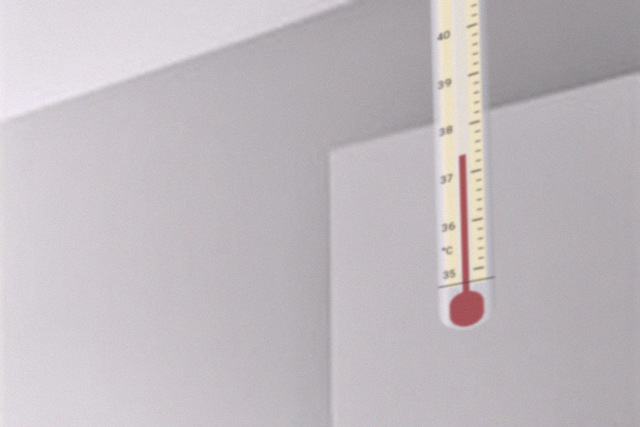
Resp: 37.4 °C
